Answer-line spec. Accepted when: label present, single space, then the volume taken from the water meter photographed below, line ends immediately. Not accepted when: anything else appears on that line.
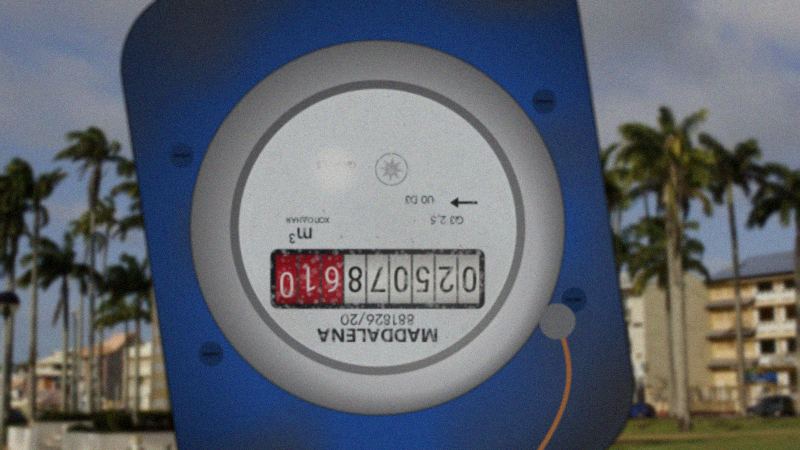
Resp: 25078.610 m³
